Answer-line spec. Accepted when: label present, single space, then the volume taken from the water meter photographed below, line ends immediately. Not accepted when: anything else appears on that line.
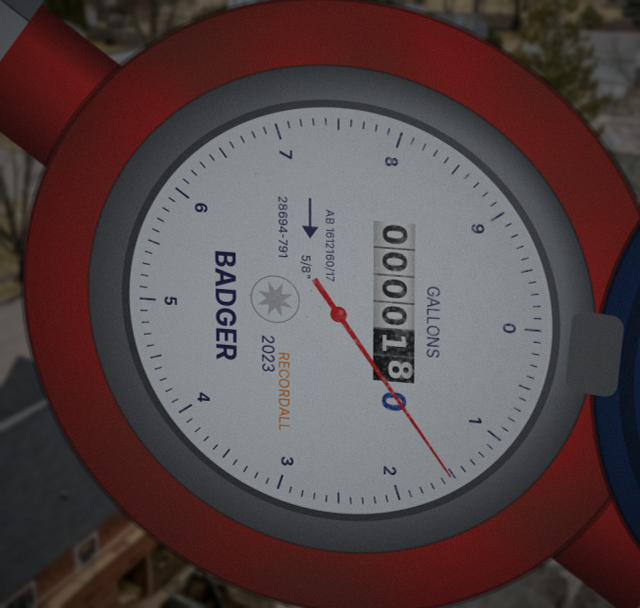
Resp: 181.5 gal
